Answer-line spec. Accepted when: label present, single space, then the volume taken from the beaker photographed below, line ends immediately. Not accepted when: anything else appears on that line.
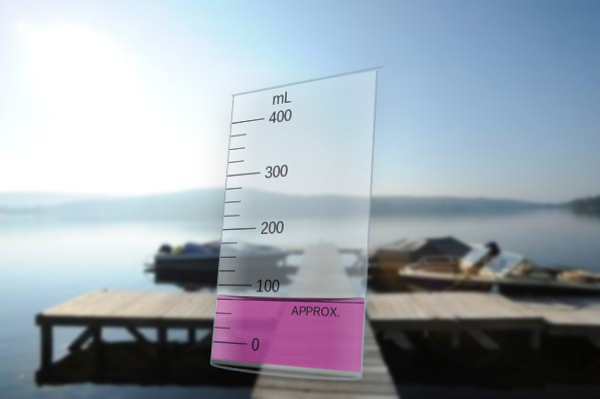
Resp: 75 mL
